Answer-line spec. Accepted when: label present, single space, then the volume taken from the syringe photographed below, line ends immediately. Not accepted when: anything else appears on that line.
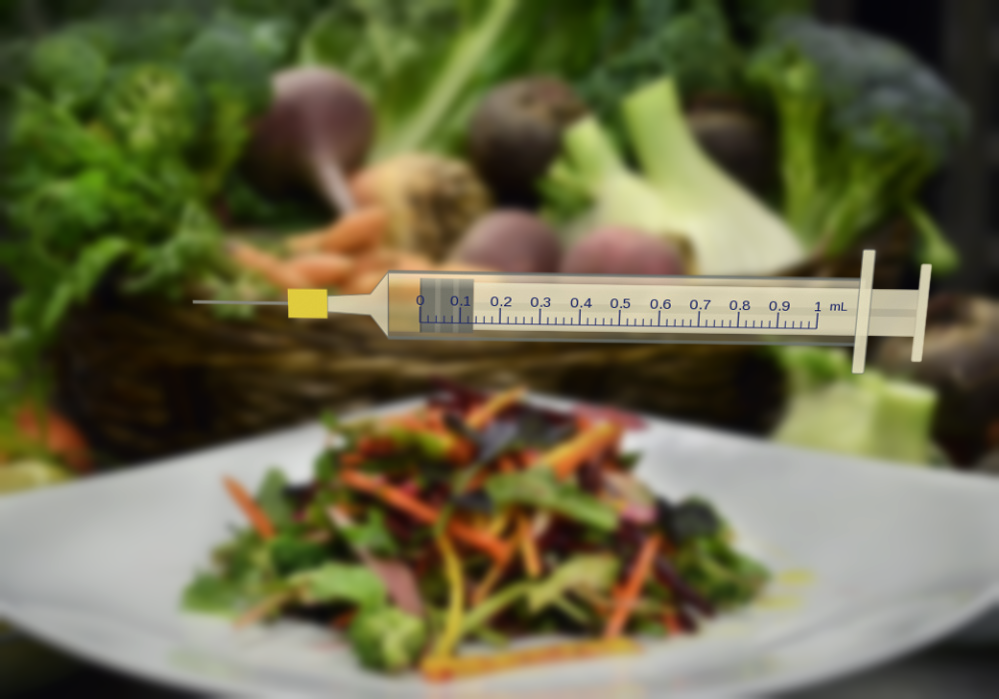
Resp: 0 mL
